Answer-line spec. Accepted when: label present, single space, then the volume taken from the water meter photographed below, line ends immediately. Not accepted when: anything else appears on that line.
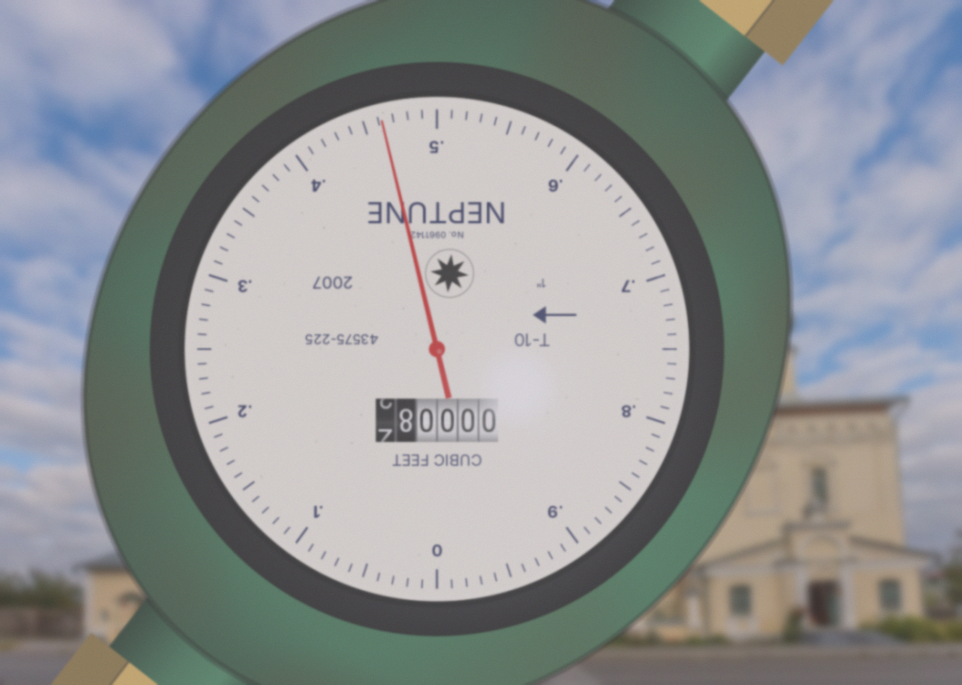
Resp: 82.46 ft³
